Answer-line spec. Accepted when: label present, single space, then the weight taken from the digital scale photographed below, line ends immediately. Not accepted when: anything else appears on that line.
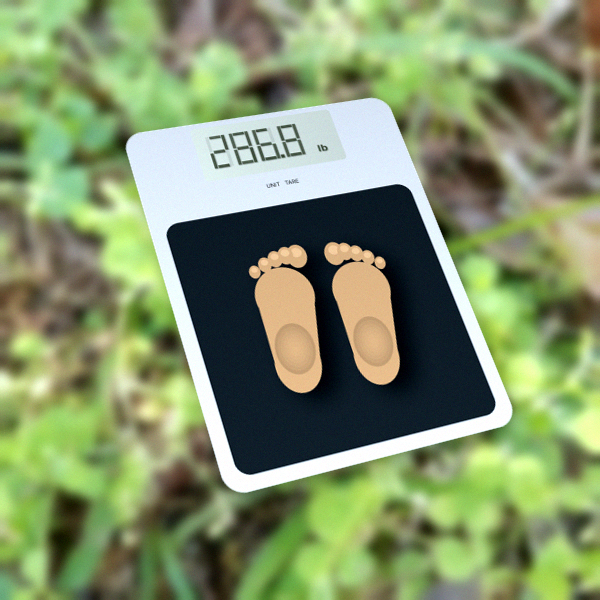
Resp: 286.8 lb
